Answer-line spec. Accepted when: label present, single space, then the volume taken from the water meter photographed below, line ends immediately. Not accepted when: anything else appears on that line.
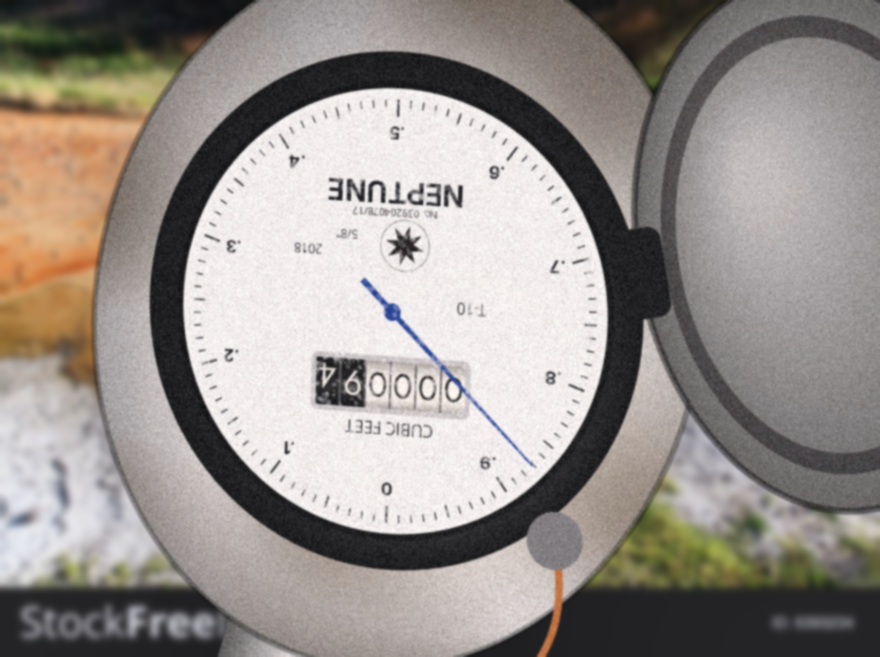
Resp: 93.87 ft³
